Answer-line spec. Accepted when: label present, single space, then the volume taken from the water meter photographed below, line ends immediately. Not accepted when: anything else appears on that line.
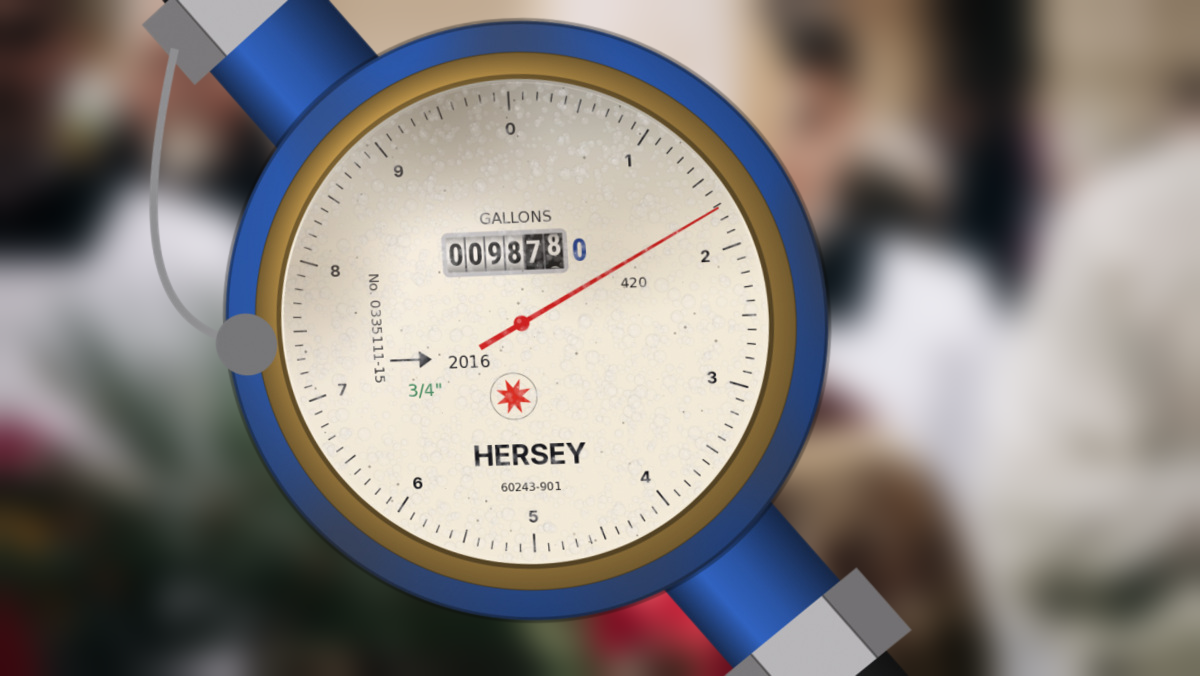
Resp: 98781.7 gal
